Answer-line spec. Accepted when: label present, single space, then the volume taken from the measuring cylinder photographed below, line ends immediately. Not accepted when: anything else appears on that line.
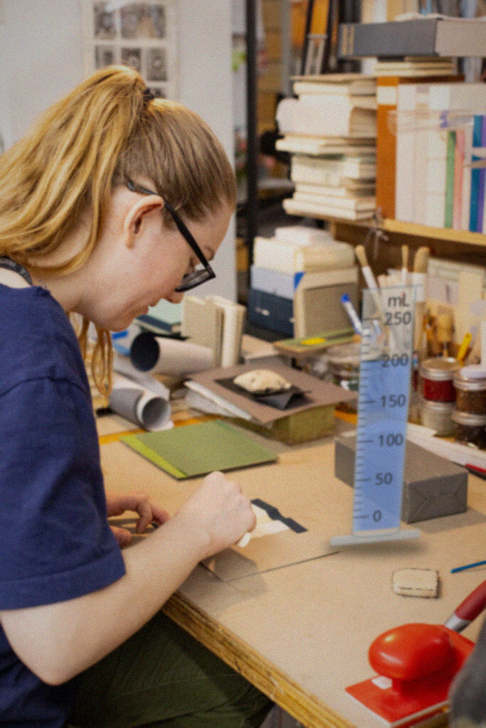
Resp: 200 mL
